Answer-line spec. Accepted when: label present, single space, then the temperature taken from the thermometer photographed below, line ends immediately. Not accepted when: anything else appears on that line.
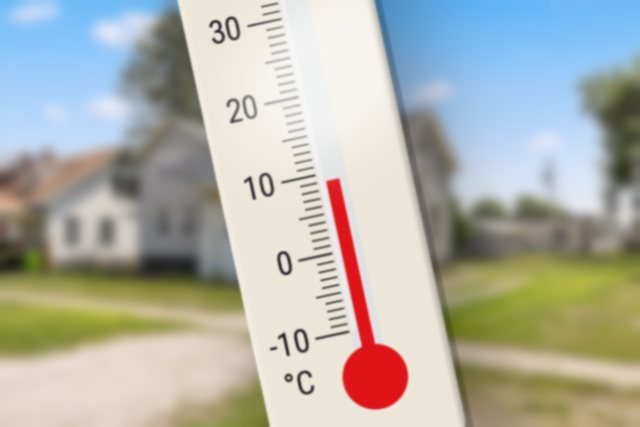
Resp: 9 °C
